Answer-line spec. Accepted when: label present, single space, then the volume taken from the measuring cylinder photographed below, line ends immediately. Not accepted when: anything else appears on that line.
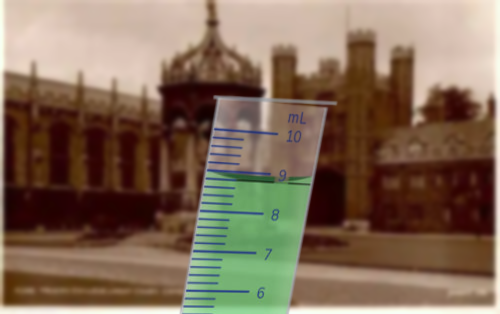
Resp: 8.8 mL
